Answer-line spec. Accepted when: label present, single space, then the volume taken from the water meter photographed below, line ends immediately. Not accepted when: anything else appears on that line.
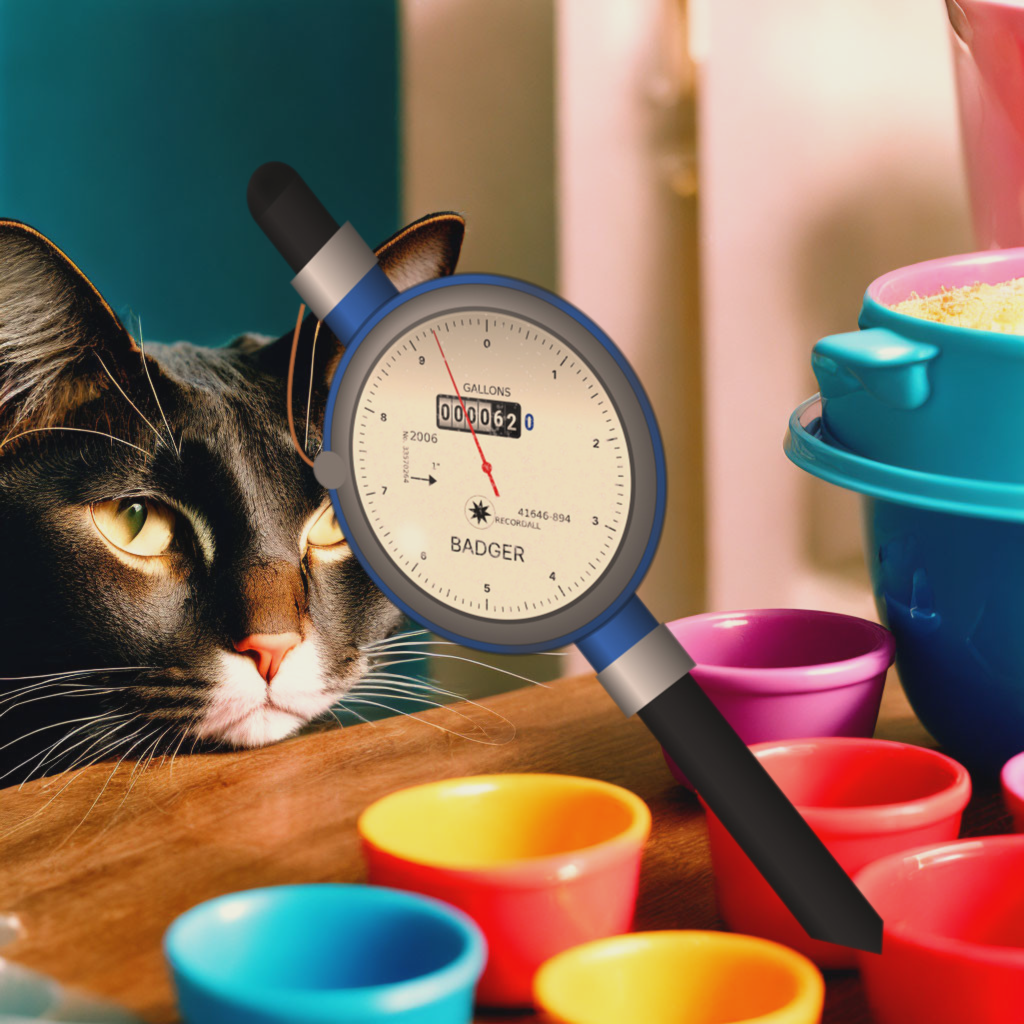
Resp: 619.3 gal
